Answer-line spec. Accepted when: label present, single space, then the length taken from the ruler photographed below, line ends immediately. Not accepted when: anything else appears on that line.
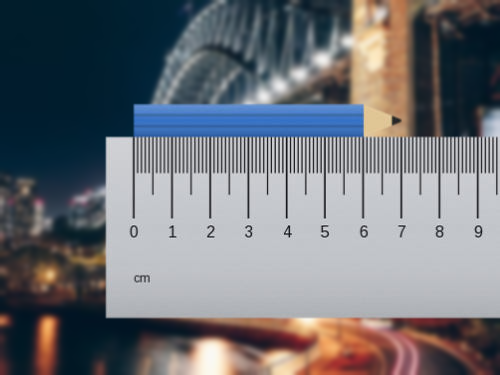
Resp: 7 cm
